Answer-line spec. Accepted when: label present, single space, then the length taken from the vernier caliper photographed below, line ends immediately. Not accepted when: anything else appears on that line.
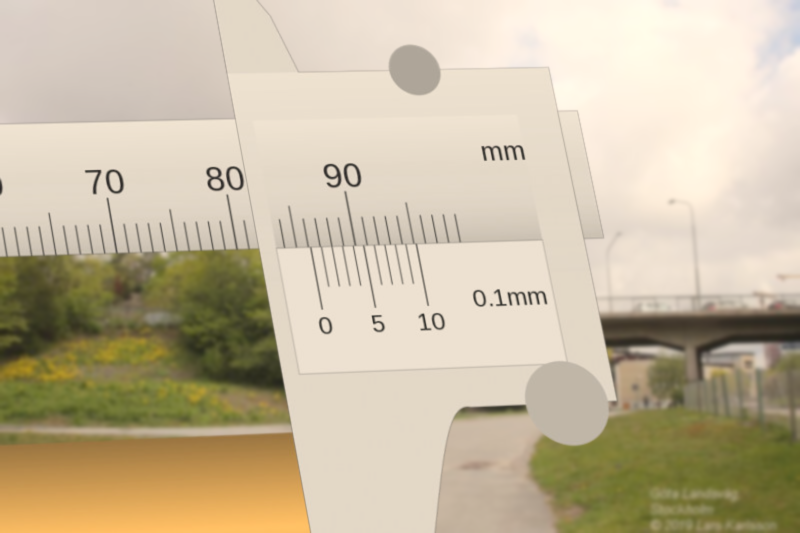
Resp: 86.2 mm
